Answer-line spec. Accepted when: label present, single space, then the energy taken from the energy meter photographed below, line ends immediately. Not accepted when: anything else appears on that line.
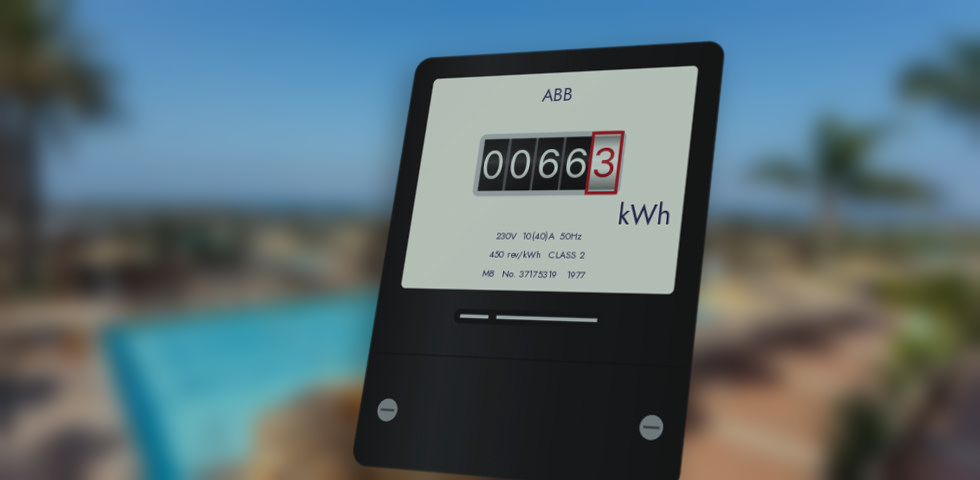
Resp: 66.3 kWh
